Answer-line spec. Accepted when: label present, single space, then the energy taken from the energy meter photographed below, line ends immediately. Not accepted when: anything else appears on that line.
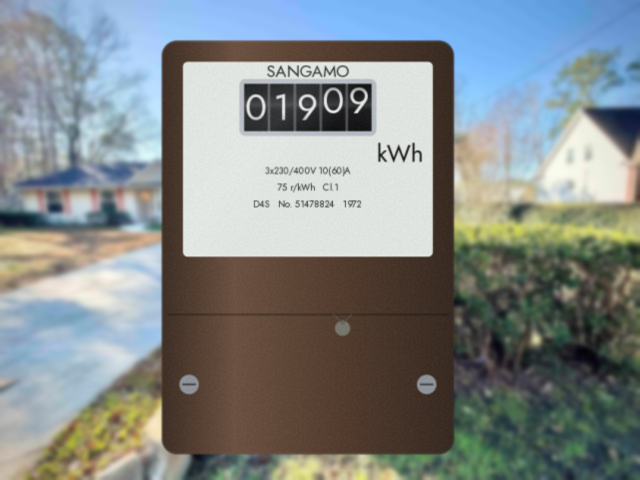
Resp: 1909 kWh
